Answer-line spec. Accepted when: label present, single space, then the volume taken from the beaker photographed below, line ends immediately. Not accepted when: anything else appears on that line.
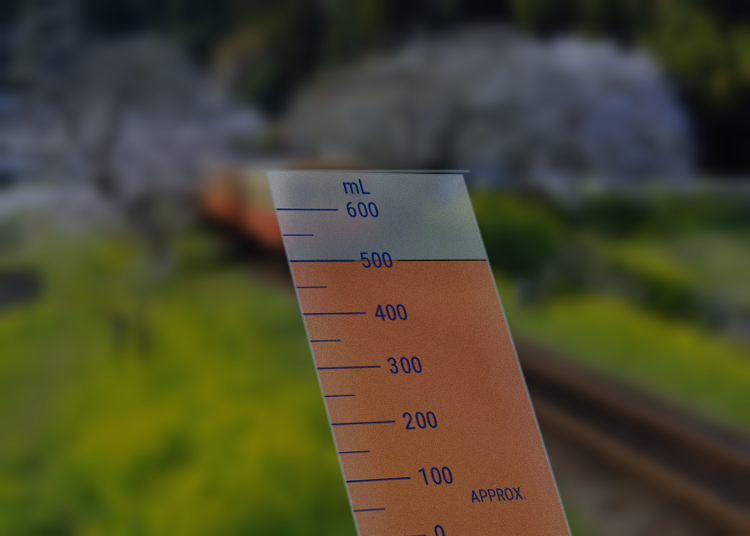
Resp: 500 mL
